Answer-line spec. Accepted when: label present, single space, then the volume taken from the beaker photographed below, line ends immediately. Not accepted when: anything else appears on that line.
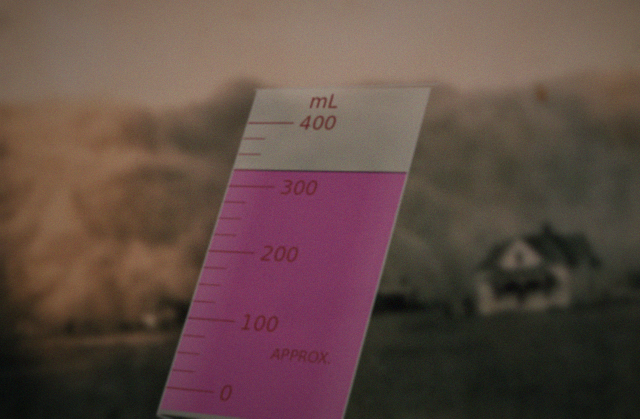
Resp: 325 mL
